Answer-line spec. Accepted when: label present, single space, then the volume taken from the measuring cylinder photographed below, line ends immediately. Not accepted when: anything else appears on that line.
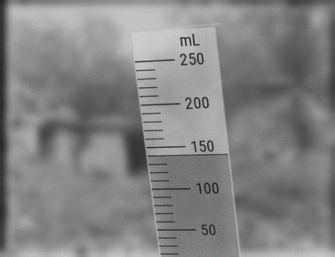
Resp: 140 mL
